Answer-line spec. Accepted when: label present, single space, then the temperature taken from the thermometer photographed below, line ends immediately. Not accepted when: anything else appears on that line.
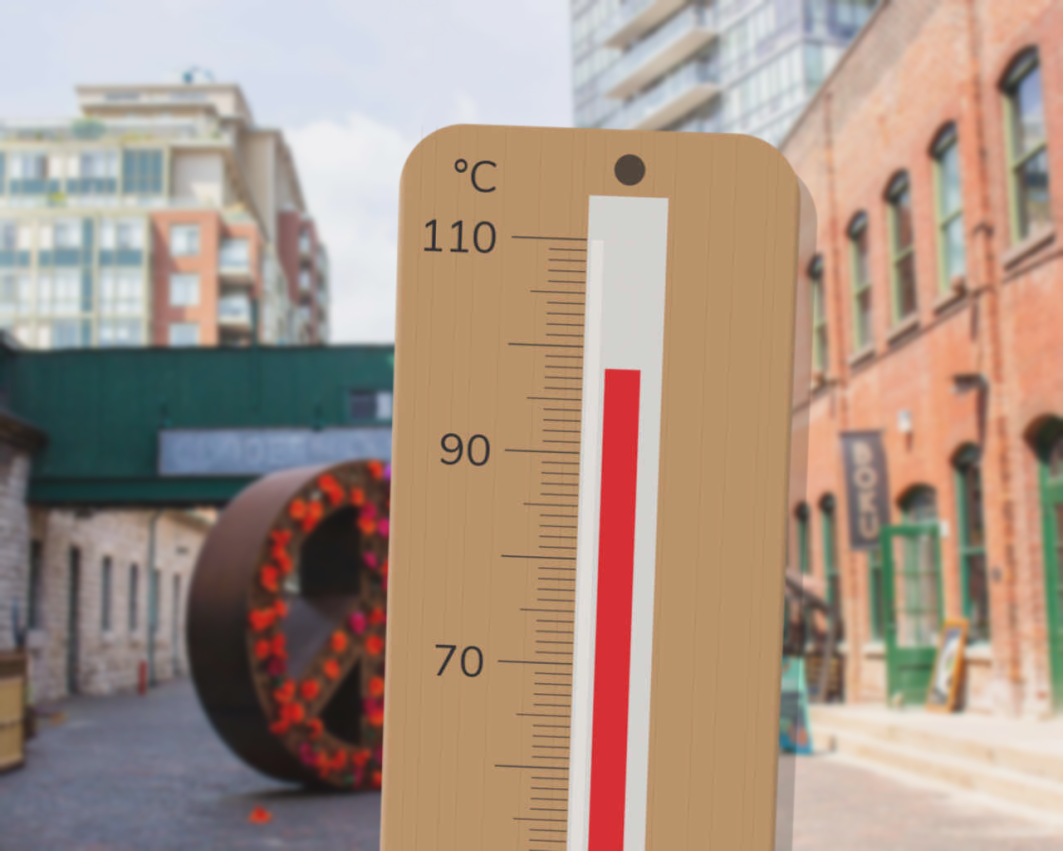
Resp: 98 °C
